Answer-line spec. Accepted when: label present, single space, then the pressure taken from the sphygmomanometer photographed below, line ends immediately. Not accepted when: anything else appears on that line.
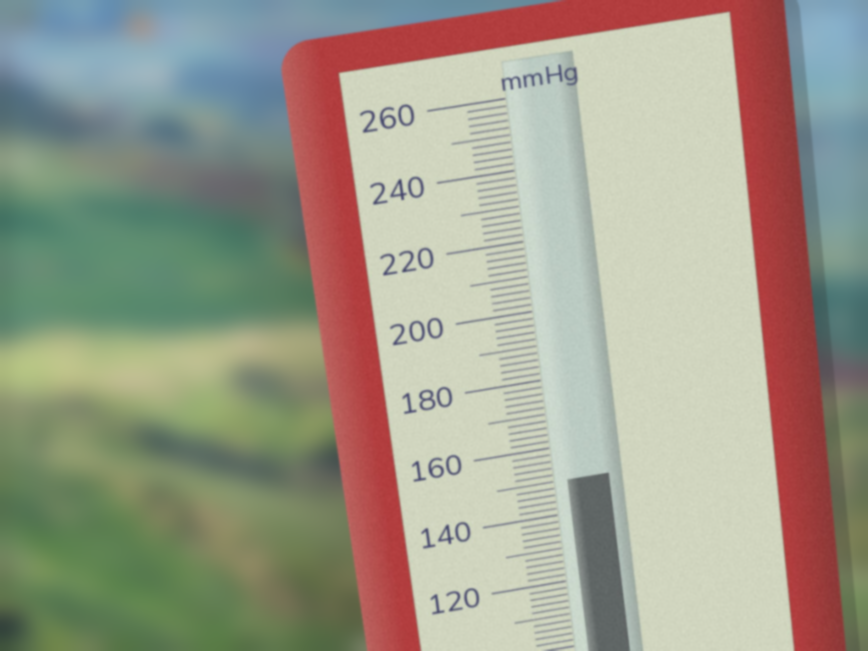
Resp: 150 mmHg
